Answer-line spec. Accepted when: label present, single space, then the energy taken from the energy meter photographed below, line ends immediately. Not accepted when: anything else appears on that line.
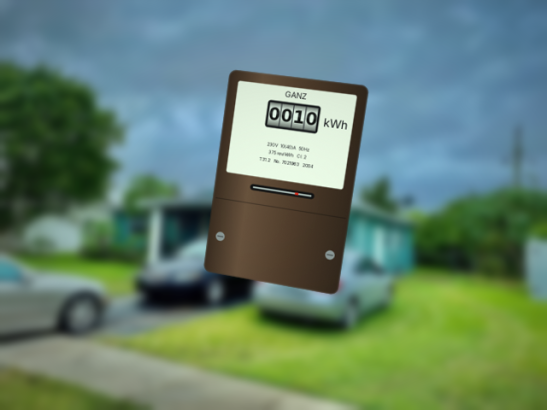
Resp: 10 kWh
